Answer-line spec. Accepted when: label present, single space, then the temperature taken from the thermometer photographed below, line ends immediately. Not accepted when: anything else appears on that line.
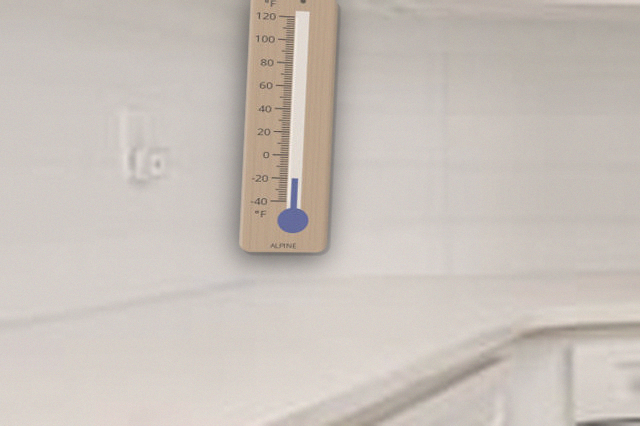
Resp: -20 °F
